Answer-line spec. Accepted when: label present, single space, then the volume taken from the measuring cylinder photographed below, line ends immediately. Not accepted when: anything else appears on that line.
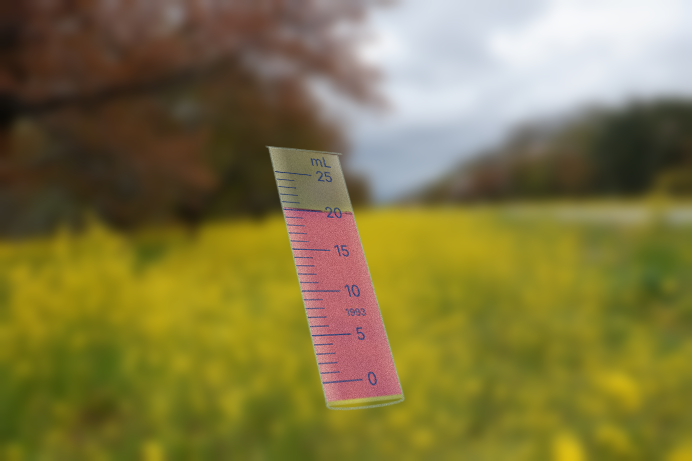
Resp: 20 mL
